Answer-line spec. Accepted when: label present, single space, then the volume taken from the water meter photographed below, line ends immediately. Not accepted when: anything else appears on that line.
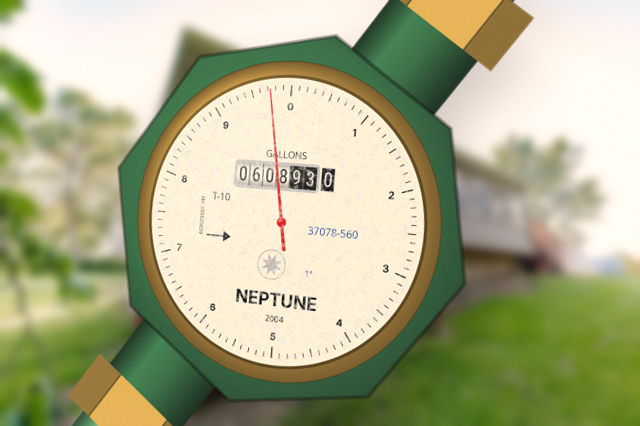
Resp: 608929.7 gal
